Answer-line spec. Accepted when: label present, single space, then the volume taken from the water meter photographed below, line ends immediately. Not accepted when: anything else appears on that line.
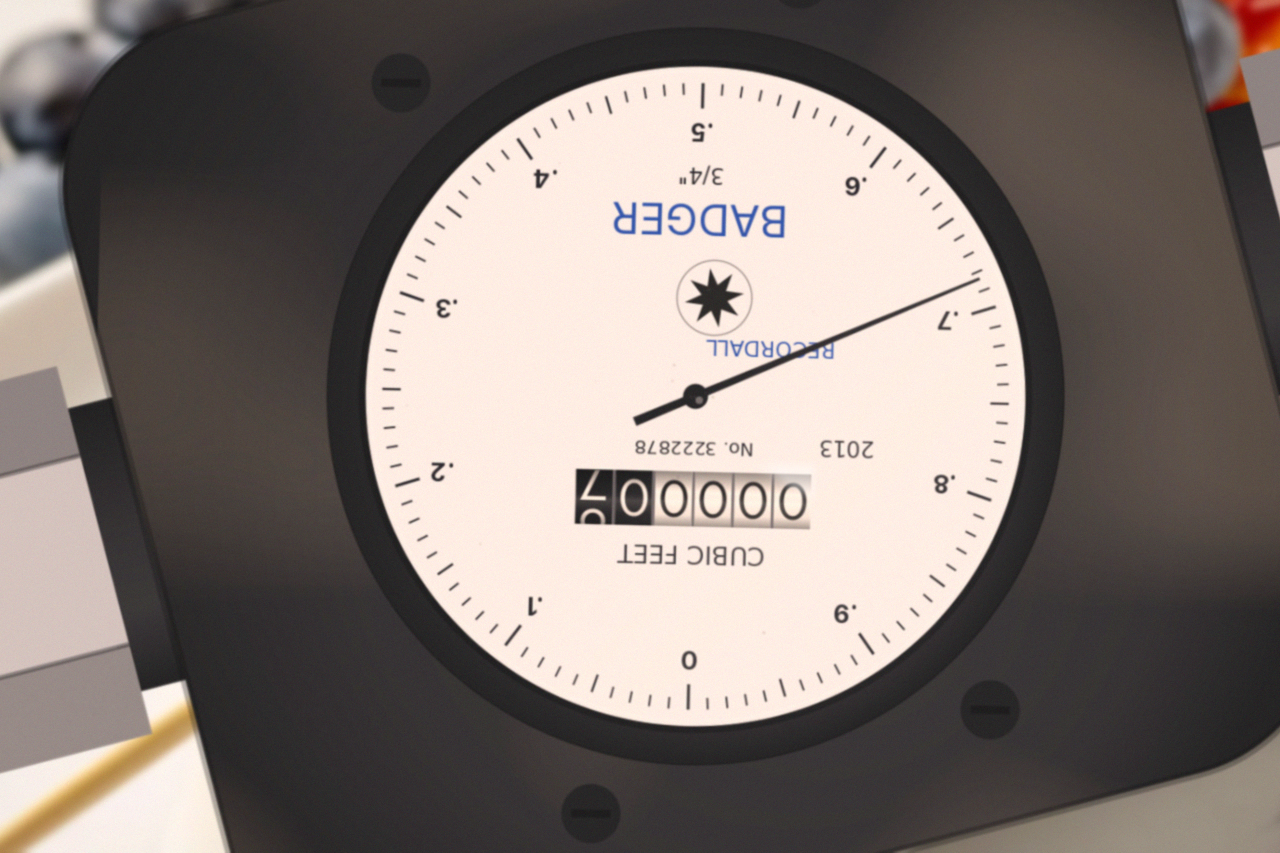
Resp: 6.68 ft³
